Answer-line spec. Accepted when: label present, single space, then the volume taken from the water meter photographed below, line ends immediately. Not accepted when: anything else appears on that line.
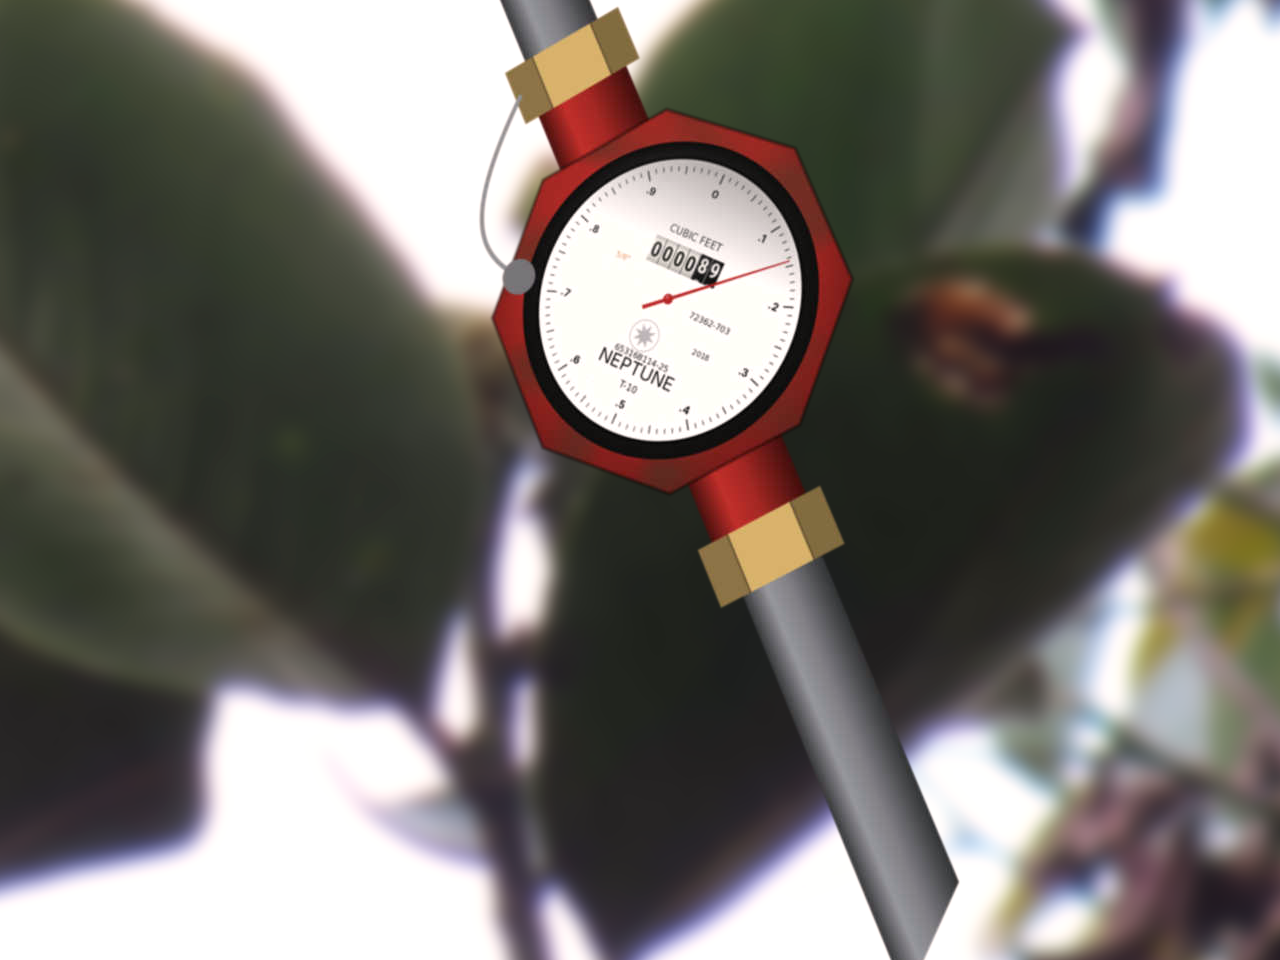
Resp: 89.14 ft³
